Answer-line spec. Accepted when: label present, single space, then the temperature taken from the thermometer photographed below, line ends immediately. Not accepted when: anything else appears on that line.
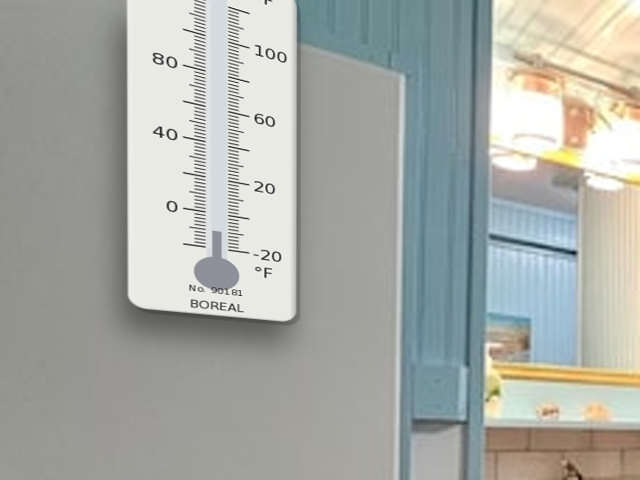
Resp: -10 °F
